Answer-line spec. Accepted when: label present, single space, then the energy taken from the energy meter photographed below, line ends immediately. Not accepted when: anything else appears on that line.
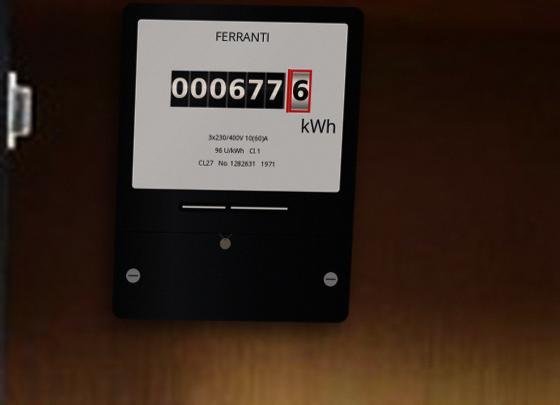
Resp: 677.6 kWh
